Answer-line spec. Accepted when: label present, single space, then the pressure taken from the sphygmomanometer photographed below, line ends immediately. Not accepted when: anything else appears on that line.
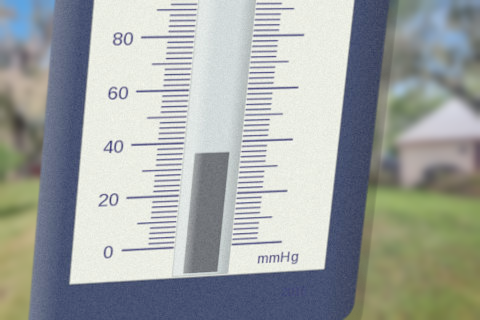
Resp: 36 mmHg
